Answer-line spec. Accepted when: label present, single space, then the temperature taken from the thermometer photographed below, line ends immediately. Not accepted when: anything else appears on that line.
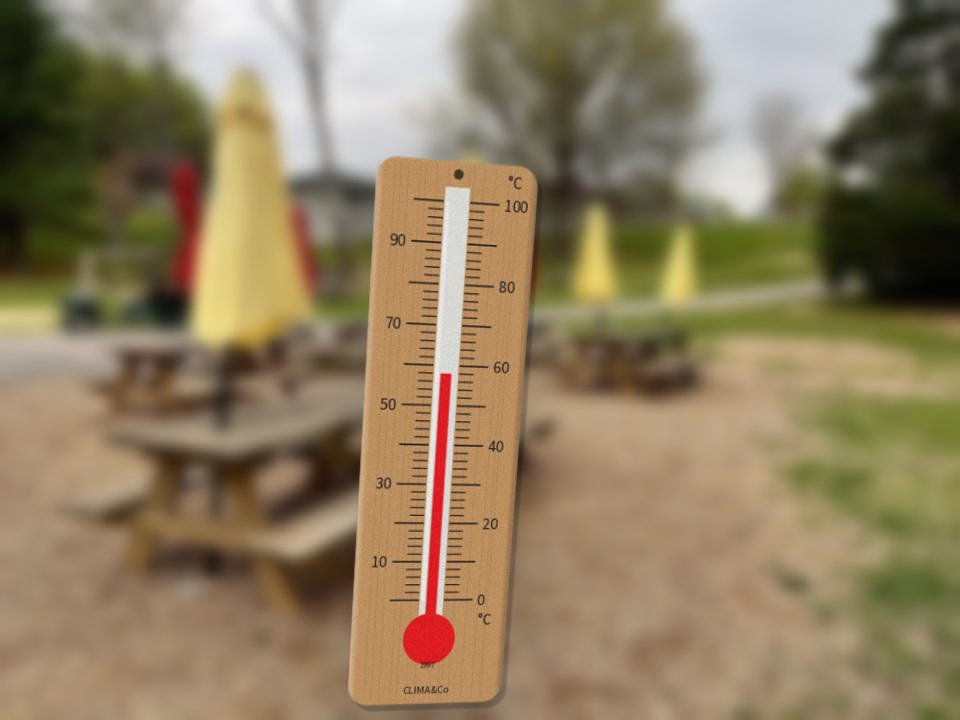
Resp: 58 °C
